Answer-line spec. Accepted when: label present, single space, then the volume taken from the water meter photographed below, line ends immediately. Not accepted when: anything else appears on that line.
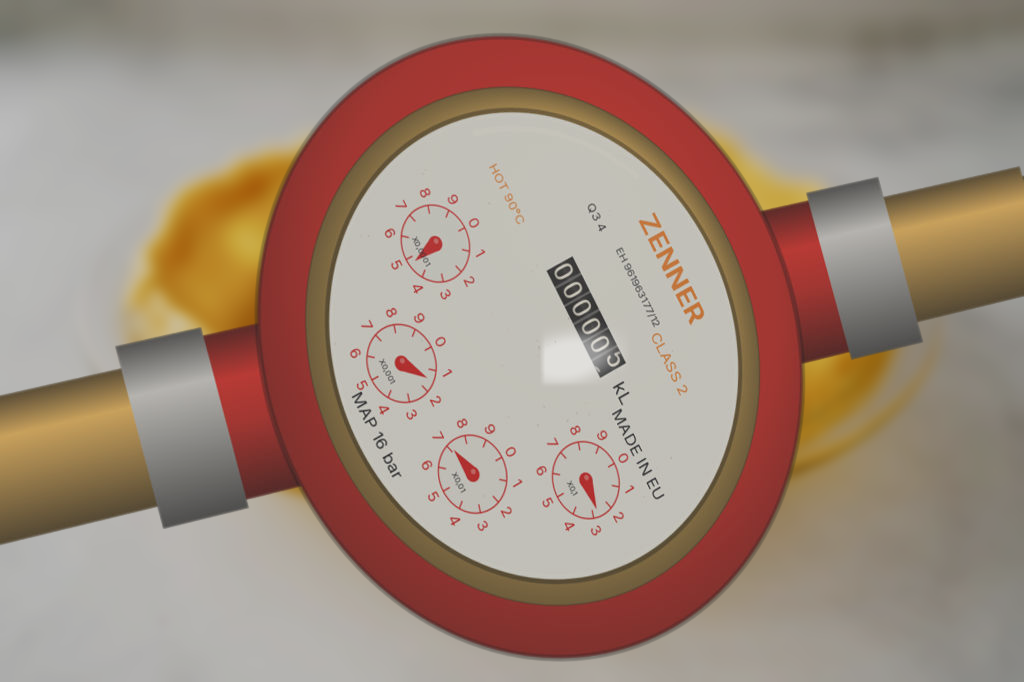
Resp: 5.2714 kL
